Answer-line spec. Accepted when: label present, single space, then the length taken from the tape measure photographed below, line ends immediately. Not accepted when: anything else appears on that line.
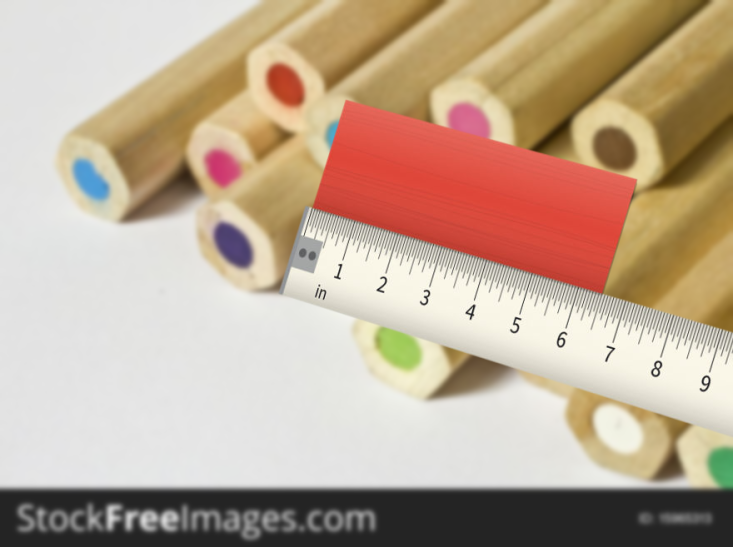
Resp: 6.5 in
